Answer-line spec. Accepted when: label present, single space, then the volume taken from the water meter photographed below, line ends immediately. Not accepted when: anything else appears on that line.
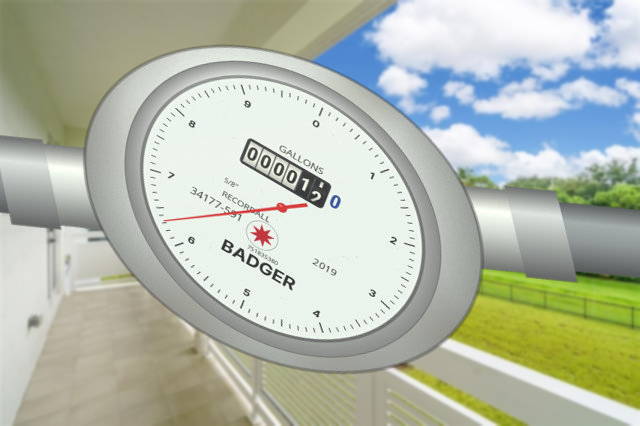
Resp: 116.3 gal
